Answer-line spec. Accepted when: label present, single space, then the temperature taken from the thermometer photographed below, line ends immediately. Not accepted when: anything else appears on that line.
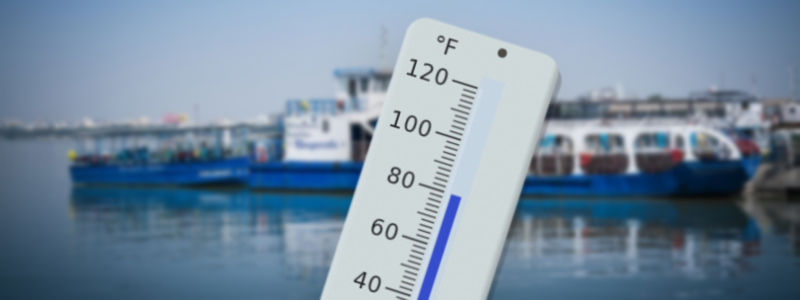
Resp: 80 °F
